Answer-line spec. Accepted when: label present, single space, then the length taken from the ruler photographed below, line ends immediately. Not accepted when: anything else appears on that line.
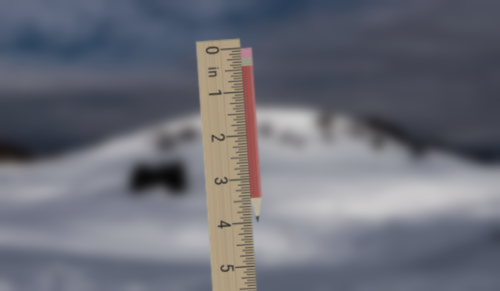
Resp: 4 in
